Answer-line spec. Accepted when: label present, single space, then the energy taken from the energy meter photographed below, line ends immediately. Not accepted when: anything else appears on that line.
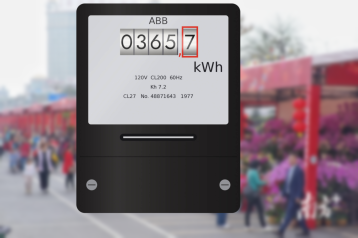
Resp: 365.7 kWh
